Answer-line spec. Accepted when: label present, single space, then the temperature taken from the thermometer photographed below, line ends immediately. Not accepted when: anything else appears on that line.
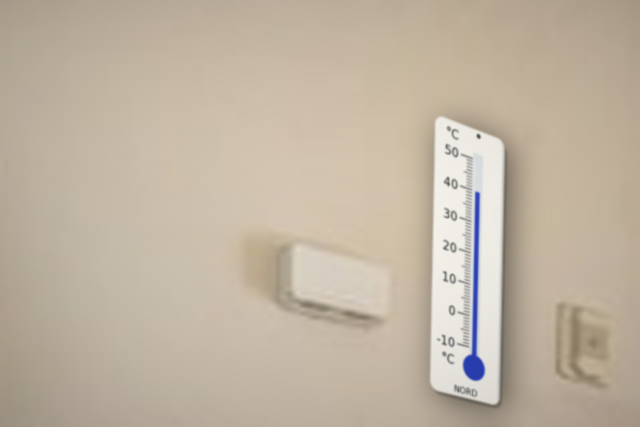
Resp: 40 °C
